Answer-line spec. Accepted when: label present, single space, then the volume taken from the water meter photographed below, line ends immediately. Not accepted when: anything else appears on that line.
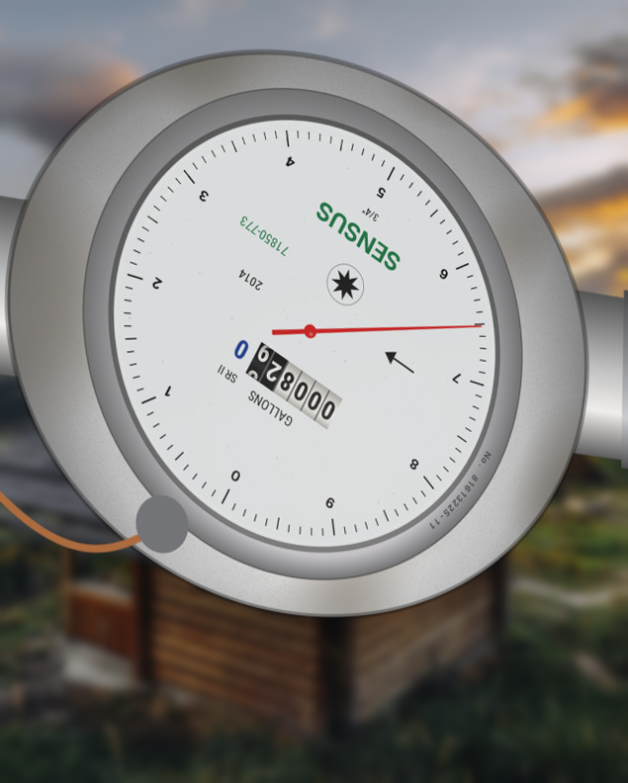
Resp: 8286.5 gal
